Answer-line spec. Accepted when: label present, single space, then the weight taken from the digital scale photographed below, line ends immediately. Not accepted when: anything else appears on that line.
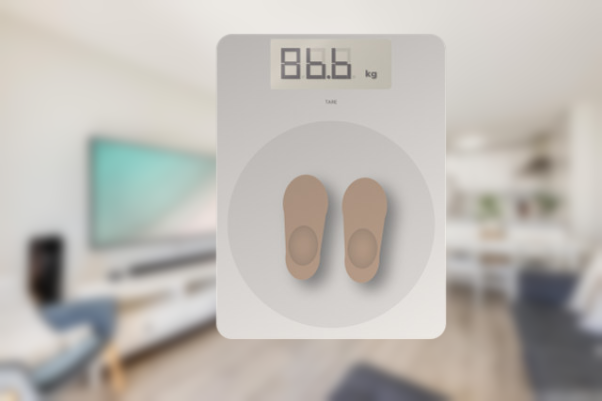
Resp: 86.6 kg
